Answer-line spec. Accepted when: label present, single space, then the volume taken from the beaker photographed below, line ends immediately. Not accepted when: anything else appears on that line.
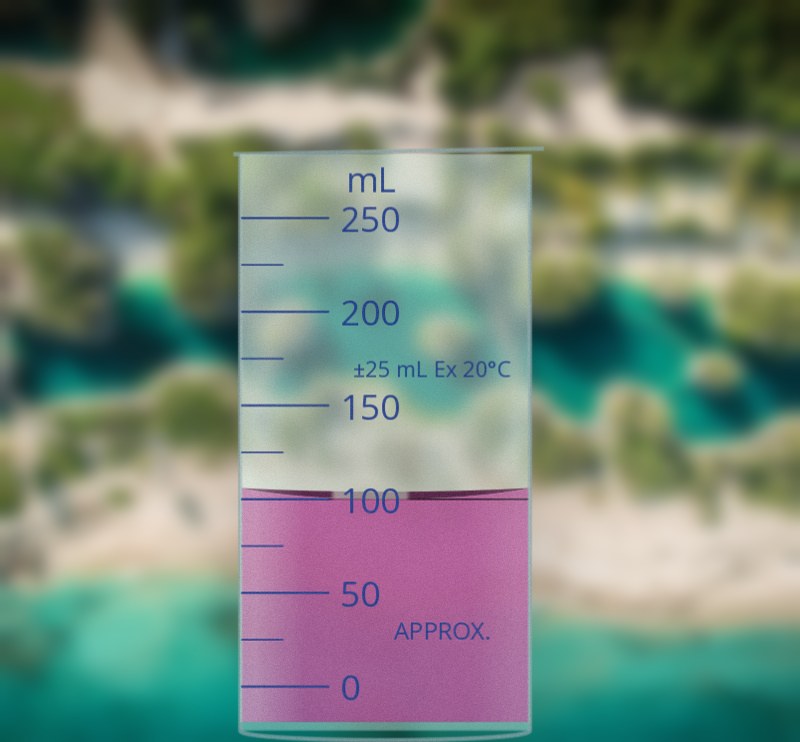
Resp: 100 mL
